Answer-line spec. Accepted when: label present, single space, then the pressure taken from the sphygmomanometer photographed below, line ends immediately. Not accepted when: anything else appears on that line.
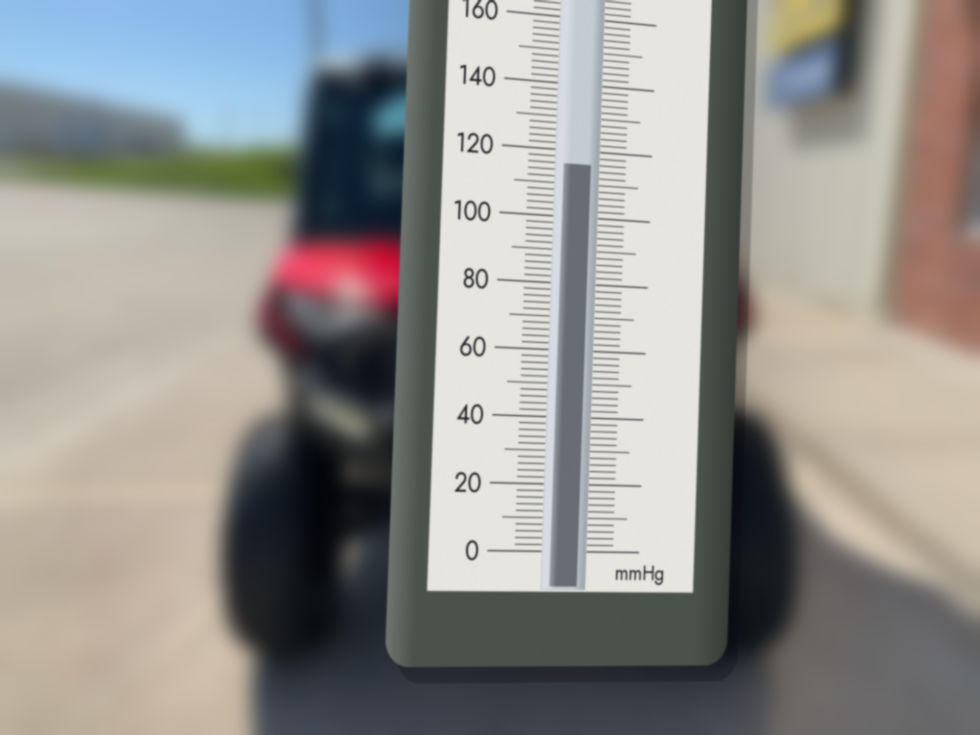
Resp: 116 mmHg
